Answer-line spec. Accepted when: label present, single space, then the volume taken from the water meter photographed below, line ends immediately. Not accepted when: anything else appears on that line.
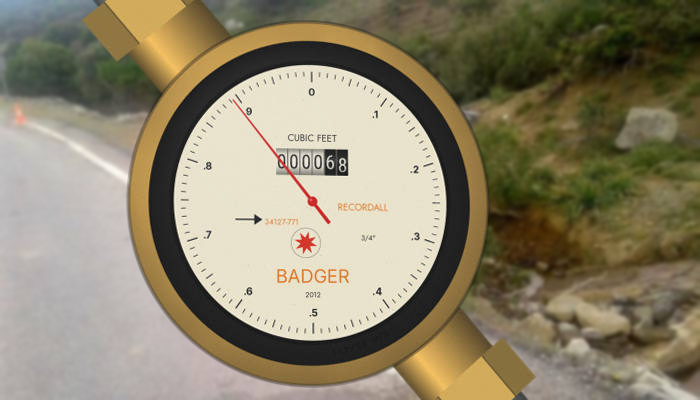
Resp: 67.89 ft³
